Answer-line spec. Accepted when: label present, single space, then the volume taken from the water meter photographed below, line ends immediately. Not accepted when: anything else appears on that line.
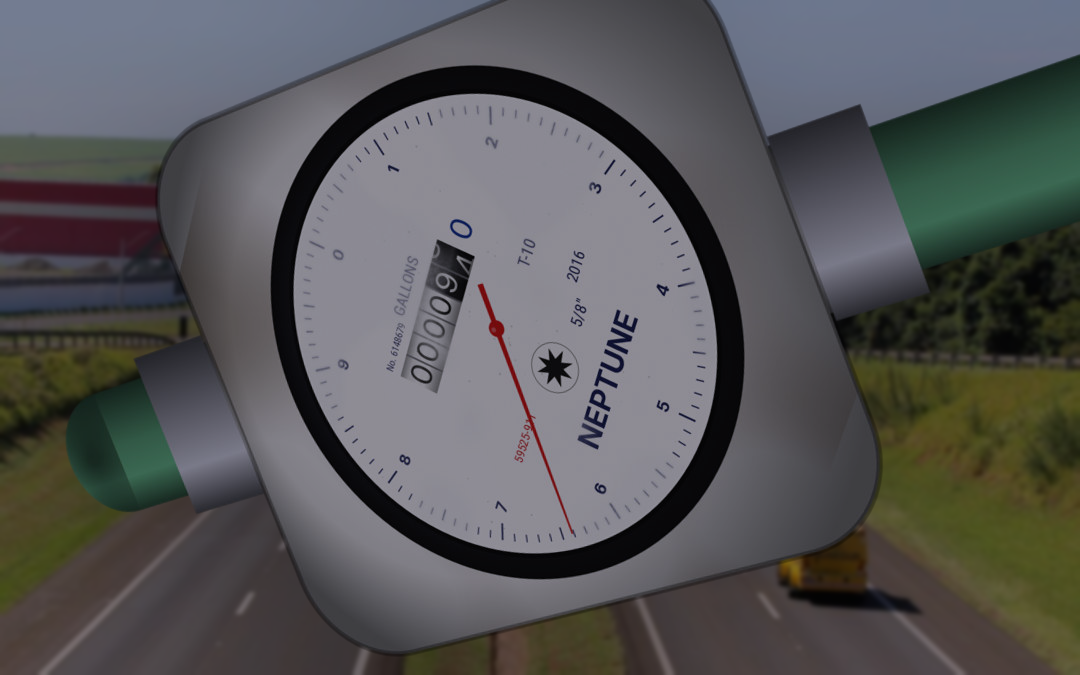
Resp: 936.4 gal
